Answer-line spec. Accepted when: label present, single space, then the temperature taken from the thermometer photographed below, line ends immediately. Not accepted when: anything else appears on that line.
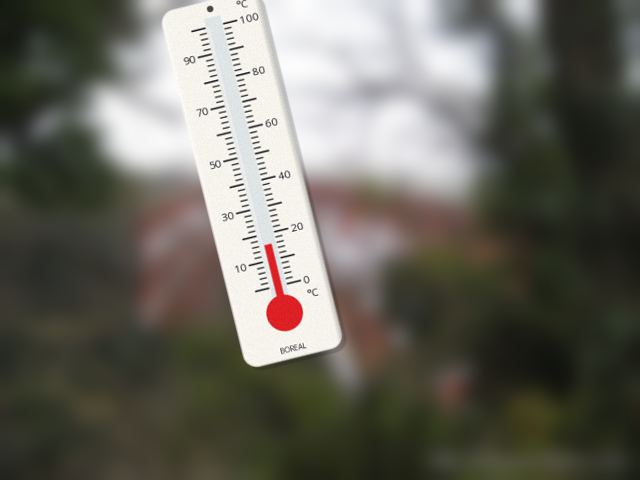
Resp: 16 °C
